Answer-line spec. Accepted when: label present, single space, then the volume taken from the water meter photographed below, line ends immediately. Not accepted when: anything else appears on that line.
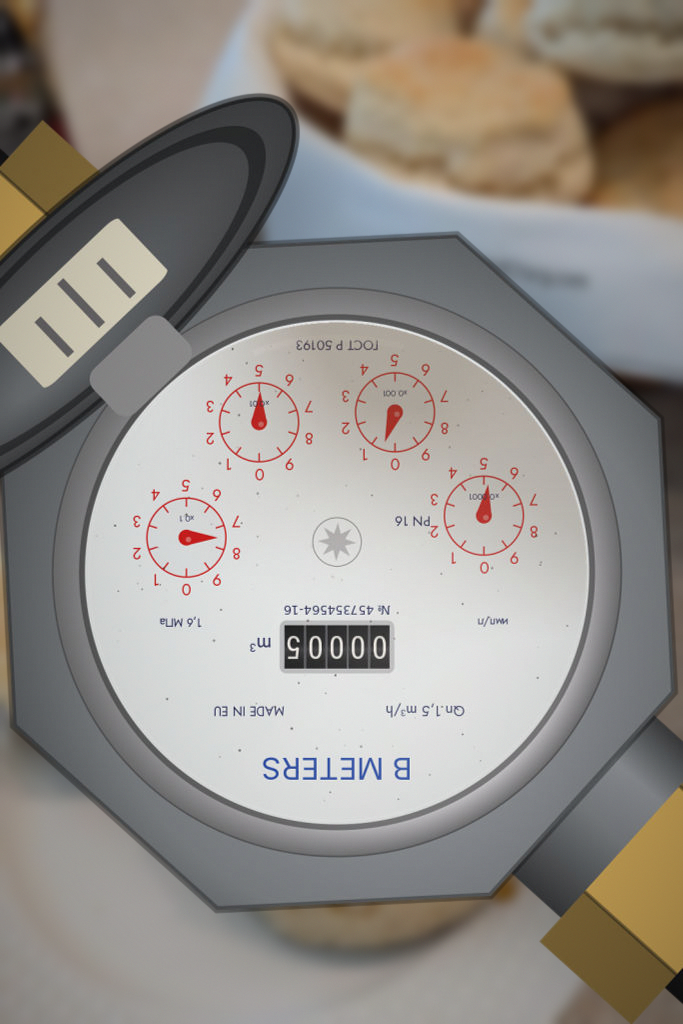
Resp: 5.7505 m³
